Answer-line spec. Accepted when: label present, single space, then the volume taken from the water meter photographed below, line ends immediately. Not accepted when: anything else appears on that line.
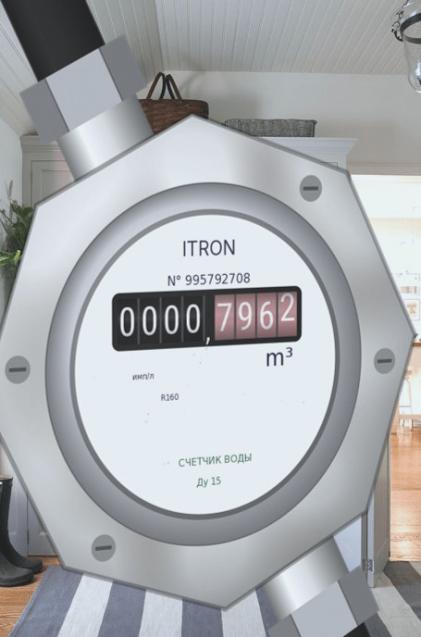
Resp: 0.7962 m³
